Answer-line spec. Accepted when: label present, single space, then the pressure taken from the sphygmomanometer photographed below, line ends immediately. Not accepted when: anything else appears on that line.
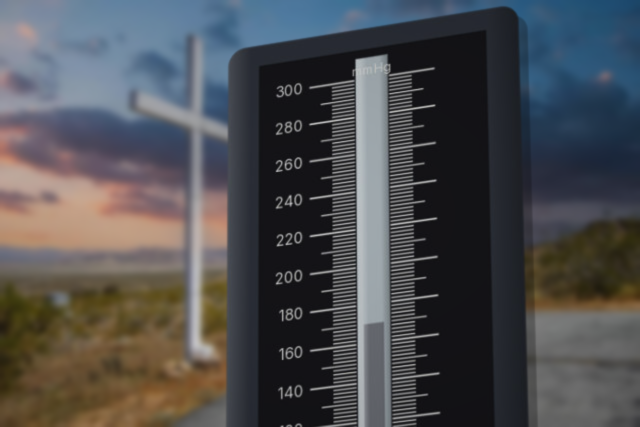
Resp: 170 mmHg
